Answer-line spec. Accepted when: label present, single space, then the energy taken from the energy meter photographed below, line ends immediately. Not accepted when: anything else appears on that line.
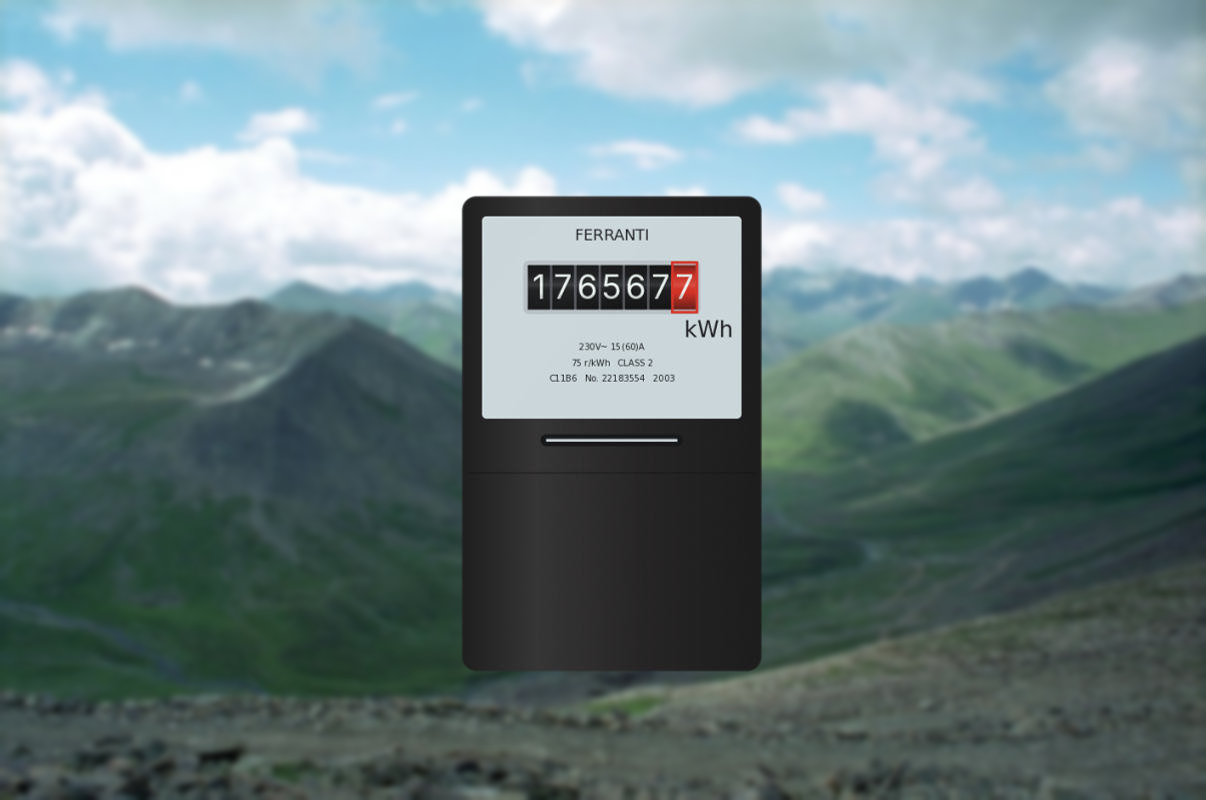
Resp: 176567.7 kWh
